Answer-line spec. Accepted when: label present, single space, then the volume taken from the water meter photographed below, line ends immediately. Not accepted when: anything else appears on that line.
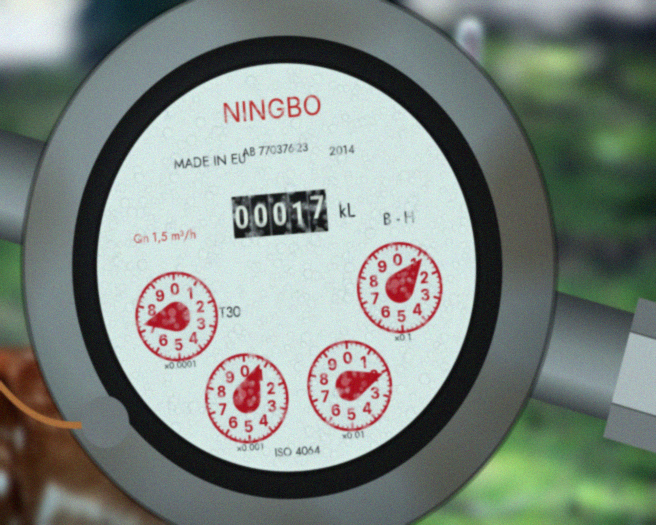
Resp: 17.1207 kL
